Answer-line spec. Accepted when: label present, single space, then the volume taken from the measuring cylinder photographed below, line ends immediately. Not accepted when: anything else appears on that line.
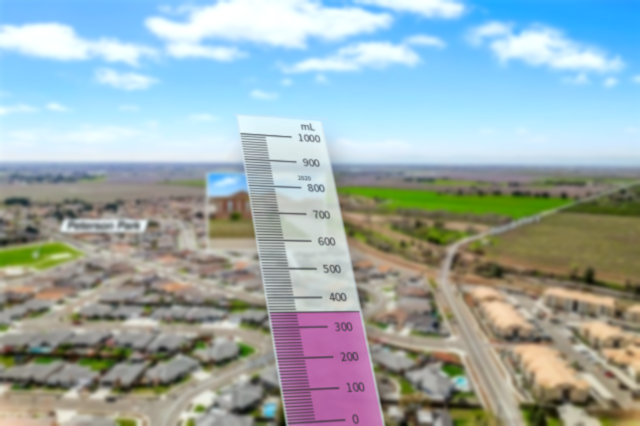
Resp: 350 mL
